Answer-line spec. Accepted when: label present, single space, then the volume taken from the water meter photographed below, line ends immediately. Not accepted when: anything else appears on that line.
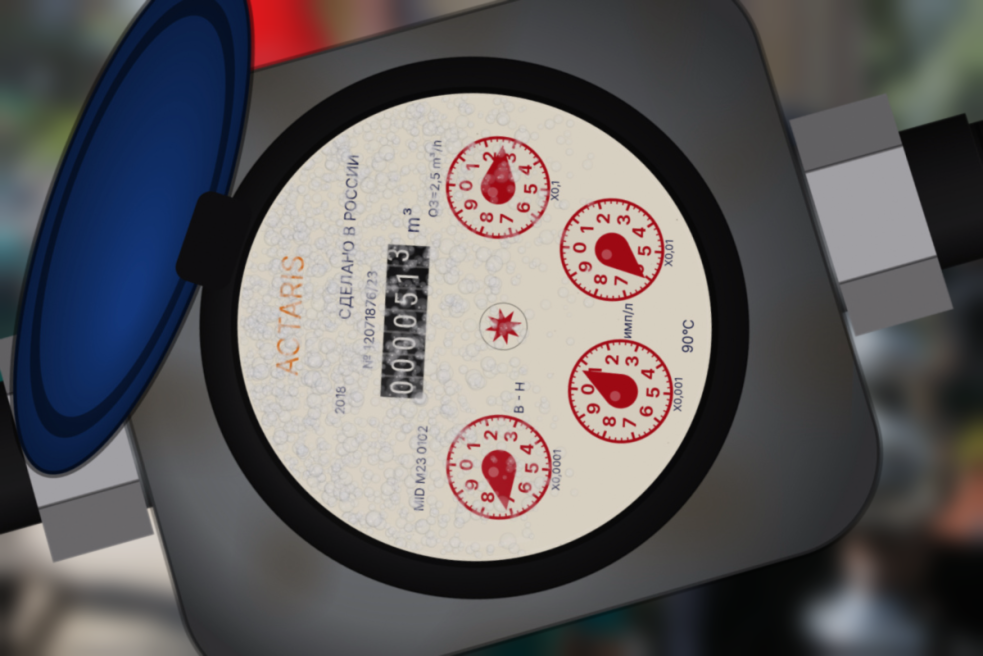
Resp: 513.2607 m³
